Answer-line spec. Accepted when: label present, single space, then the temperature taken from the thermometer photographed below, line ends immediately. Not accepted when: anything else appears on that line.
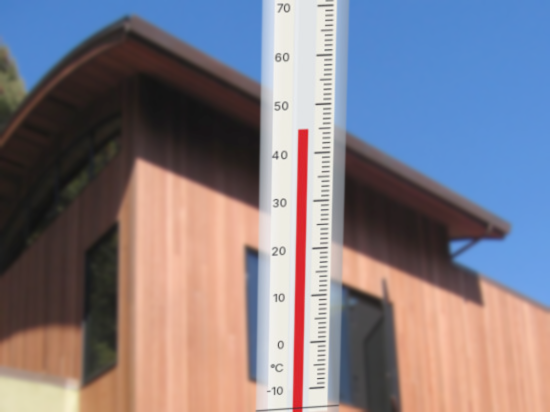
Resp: 45 °C
